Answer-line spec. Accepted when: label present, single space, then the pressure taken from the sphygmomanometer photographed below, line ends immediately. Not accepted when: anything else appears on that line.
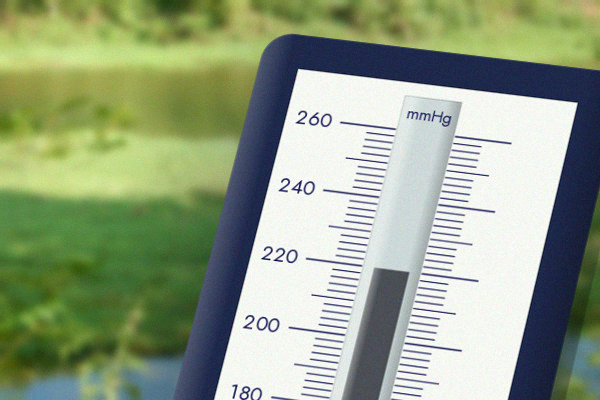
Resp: 220 mmHg
